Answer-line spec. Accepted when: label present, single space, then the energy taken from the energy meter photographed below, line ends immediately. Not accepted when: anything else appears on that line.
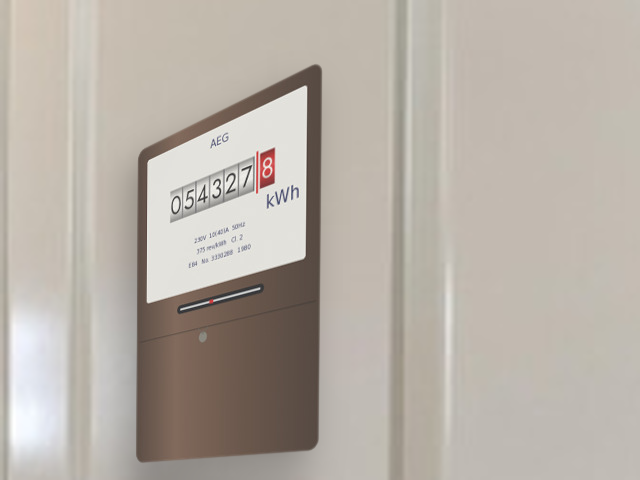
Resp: 54327.8 kWh
